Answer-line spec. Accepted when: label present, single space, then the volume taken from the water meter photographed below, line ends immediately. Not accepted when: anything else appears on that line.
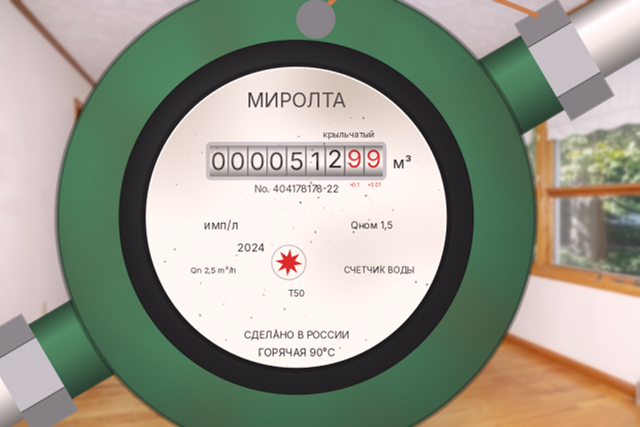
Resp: 512.99 m³
